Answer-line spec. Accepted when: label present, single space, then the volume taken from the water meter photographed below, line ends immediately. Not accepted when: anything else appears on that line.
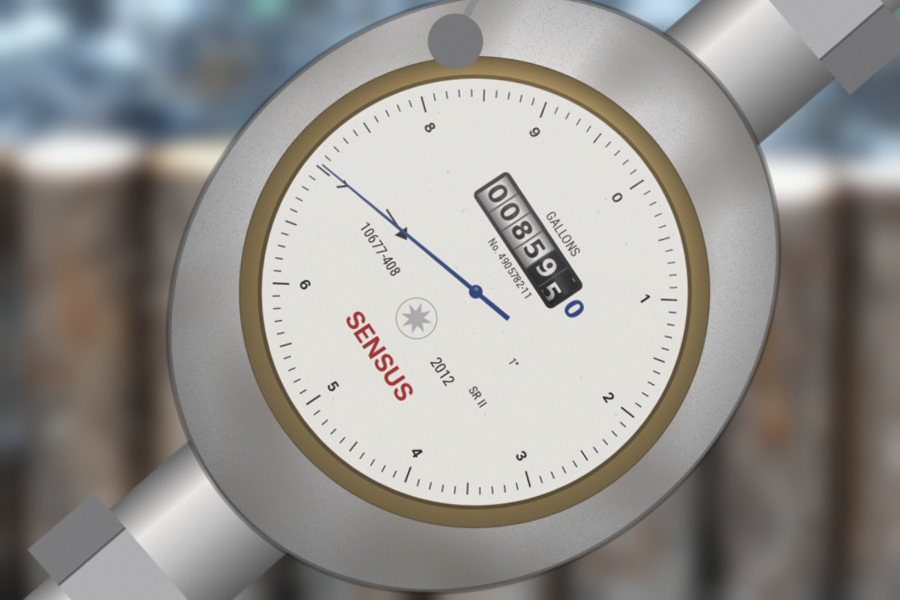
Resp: 85947.0 gal
